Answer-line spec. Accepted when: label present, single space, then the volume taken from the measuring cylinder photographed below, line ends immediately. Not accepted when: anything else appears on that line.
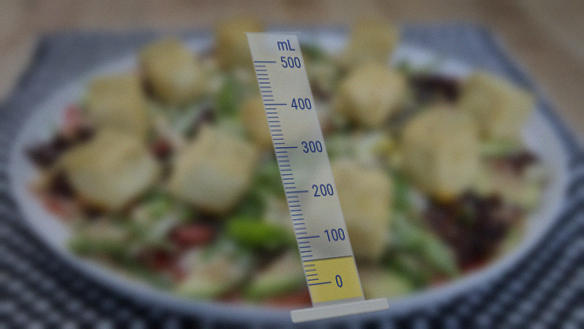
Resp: 50 mL
